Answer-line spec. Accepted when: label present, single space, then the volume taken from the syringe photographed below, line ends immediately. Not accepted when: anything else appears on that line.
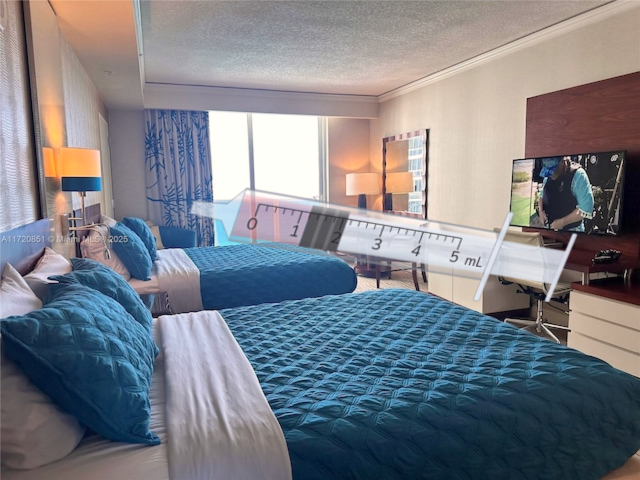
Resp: 1.2 mL
